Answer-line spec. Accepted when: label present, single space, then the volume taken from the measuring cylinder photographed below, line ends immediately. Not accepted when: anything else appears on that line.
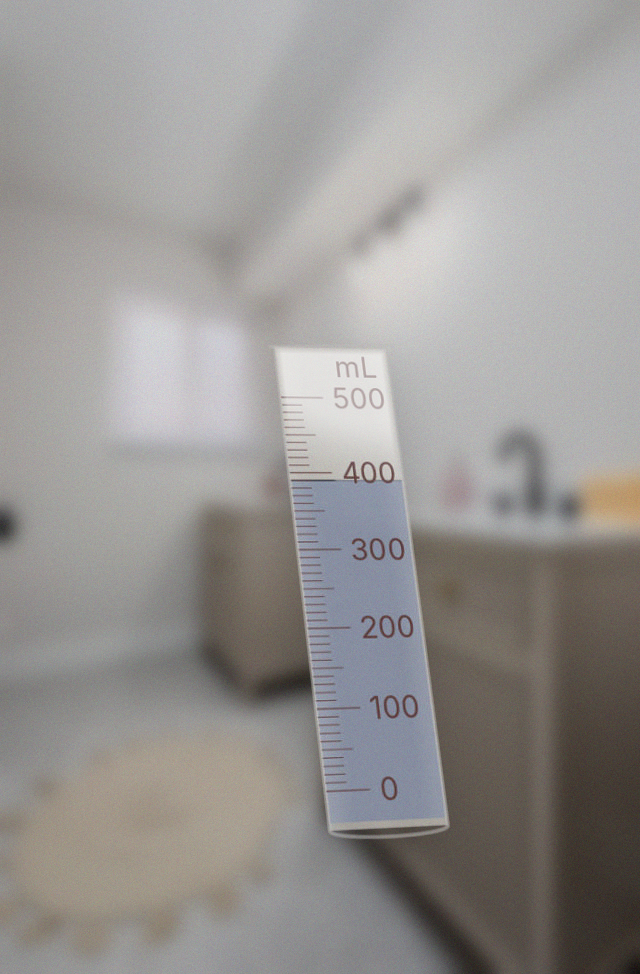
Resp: 390 mL
